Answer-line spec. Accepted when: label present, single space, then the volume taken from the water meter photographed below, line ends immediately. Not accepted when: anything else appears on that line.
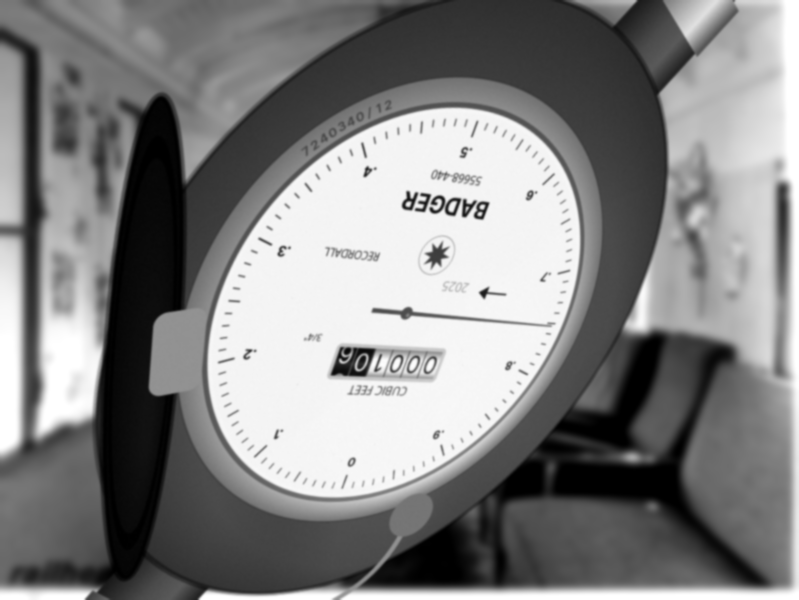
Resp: 105.75 ft³
